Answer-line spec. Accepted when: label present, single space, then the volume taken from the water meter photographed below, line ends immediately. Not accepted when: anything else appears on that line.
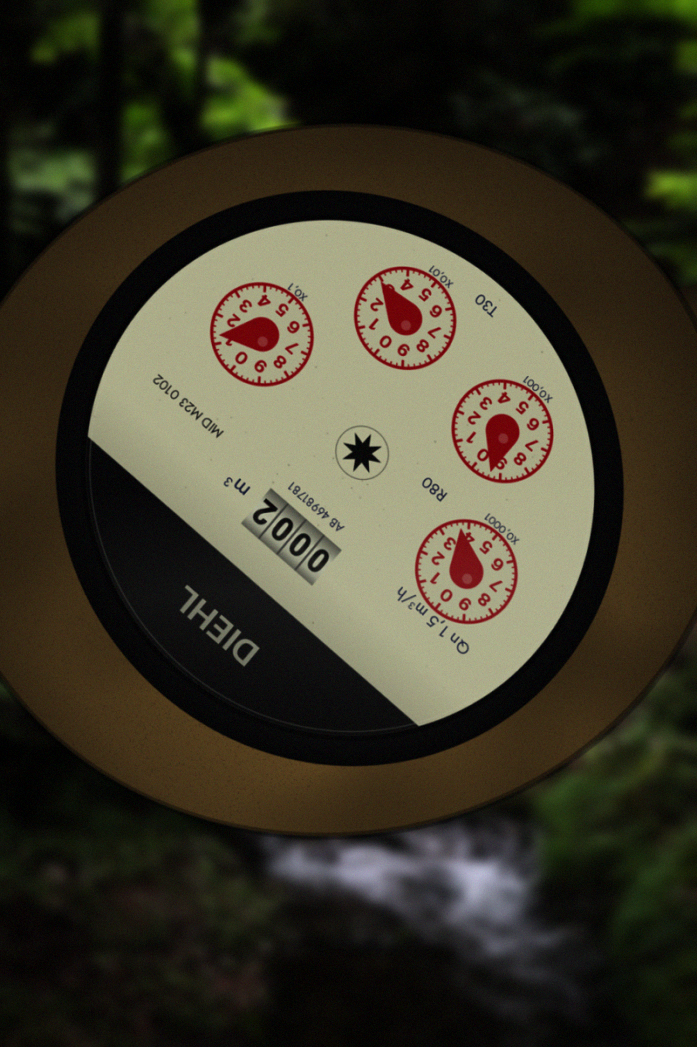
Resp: 2.1293 m³
